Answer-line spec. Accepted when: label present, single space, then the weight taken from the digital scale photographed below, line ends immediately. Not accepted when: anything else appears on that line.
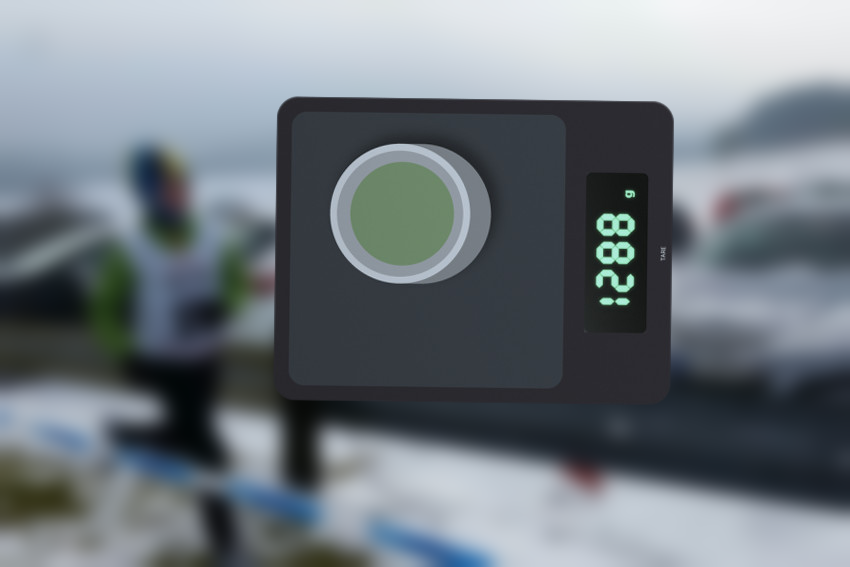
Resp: 1288 g
